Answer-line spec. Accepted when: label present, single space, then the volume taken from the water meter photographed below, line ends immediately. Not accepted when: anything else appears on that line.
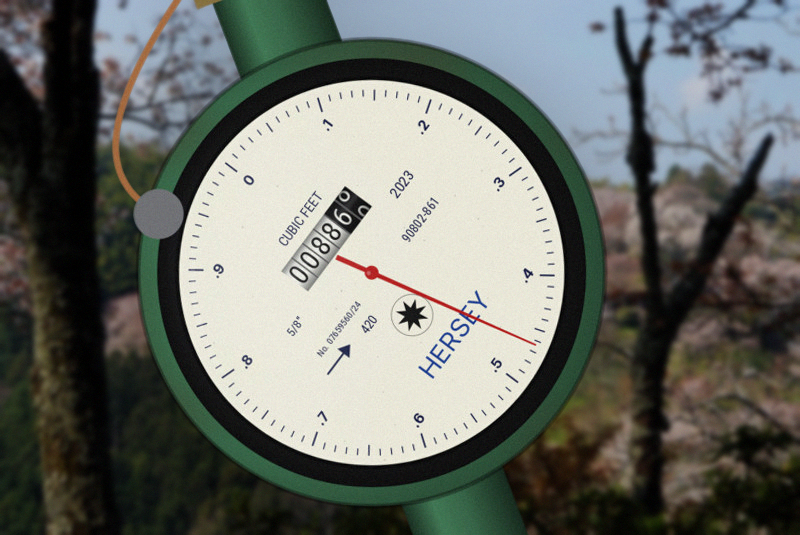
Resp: 8868.46 ft³
